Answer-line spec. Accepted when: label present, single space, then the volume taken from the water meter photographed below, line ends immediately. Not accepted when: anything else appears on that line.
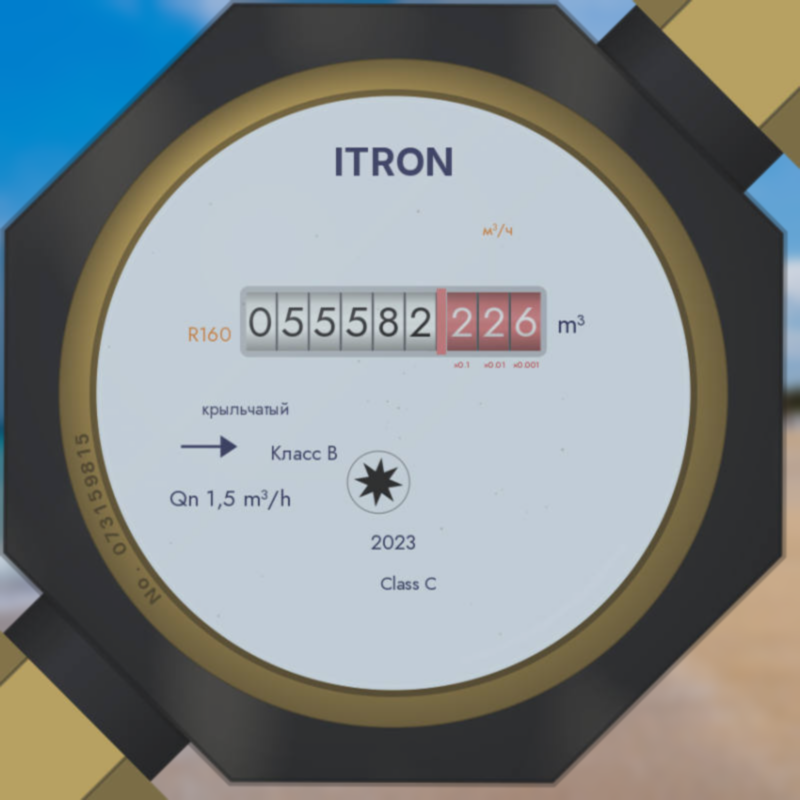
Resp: 55582.226 m³
